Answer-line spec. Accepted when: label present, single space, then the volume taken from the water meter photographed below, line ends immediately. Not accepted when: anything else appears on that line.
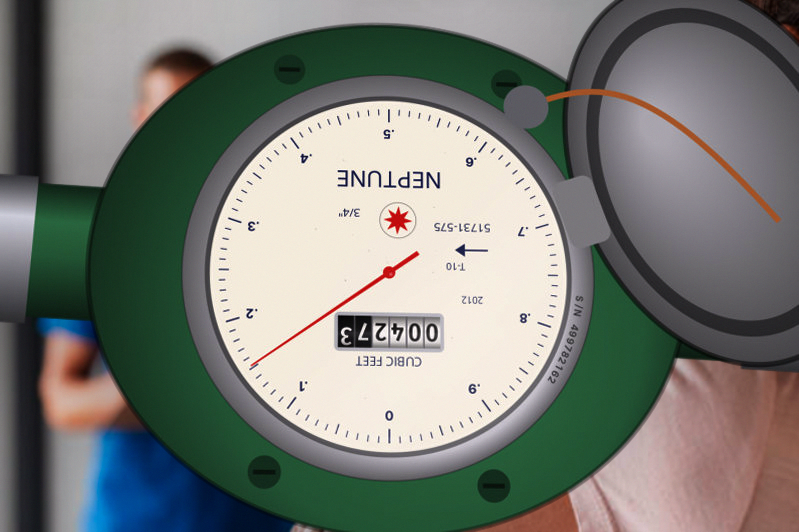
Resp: 4273.15 ft³
